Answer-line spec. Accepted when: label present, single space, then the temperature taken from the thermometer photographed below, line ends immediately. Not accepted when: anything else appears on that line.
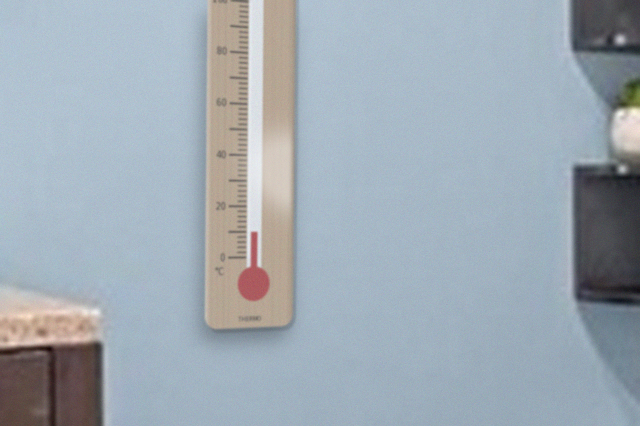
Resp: 10 °C
